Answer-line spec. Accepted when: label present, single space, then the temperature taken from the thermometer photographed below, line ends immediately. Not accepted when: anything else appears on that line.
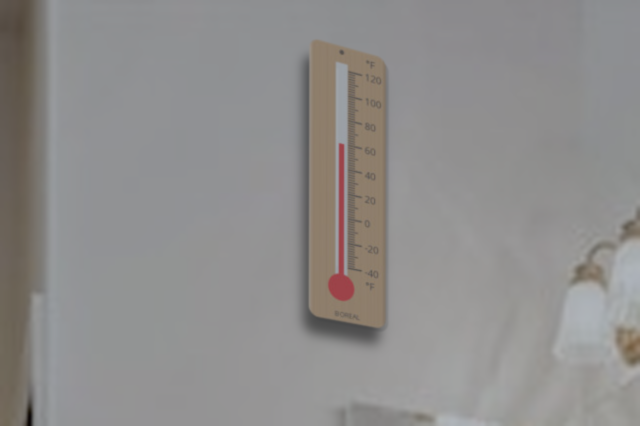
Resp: 60 °F
